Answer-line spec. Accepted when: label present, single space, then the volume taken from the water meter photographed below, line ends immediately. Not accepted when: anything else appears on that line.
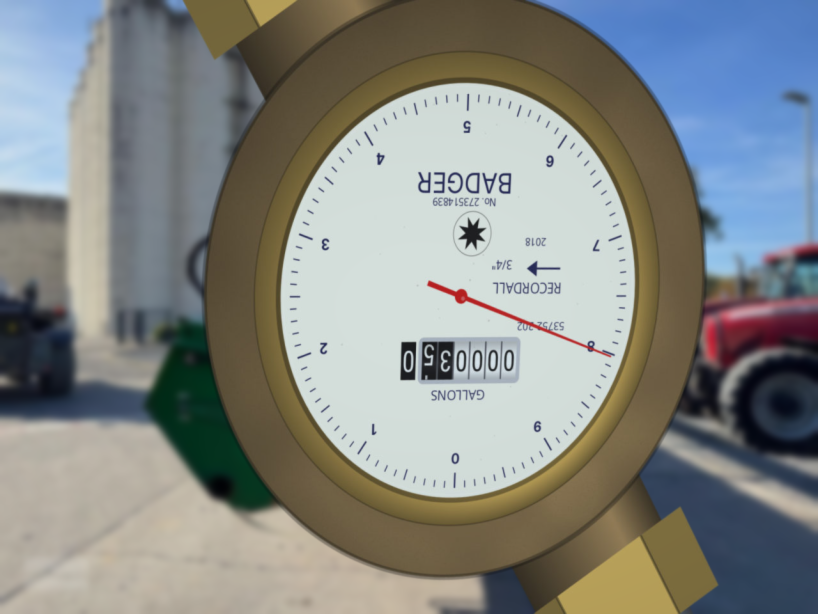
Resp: 348.0 gal
